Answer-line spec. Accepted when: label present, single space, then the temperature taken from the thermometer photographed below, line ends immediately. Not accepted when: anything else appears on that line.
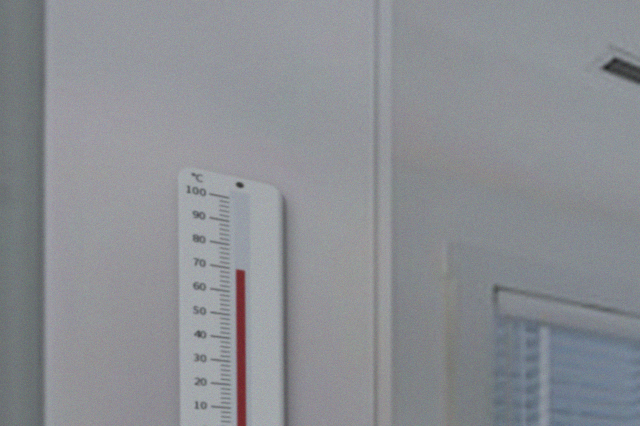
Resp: 70 °C
